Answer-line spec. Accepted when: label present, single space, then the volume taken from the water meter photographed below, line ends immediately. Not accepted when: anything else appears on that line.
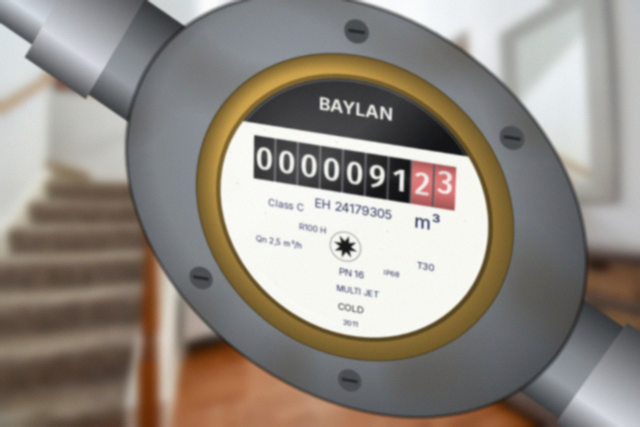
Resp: 91.23 m³
